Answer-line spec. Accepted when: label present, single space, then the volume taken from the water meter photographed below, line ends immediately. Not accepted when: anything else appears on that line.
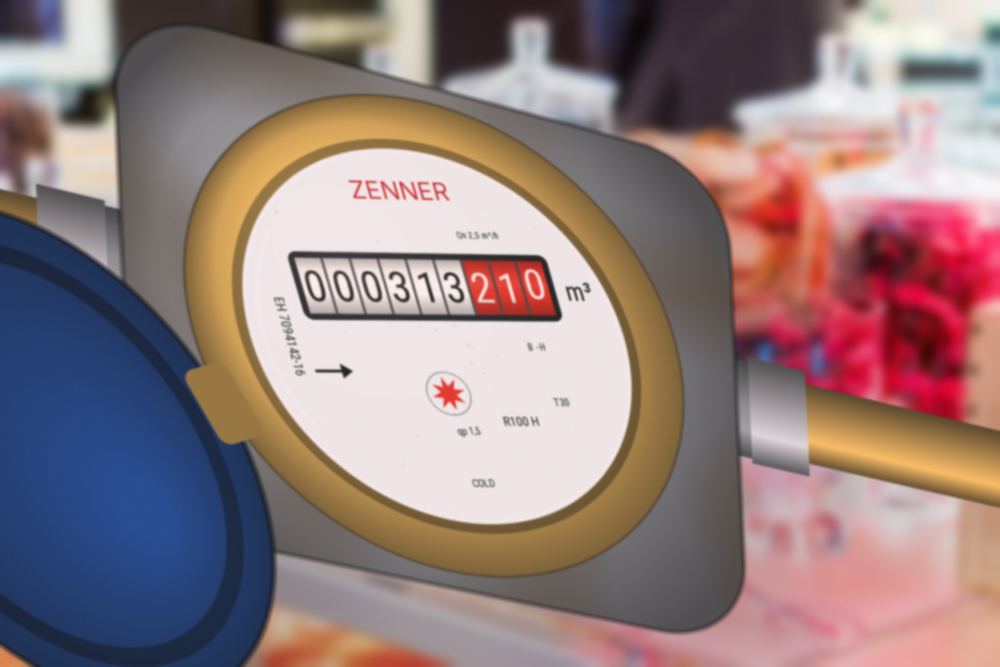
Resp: 313.210 m³
